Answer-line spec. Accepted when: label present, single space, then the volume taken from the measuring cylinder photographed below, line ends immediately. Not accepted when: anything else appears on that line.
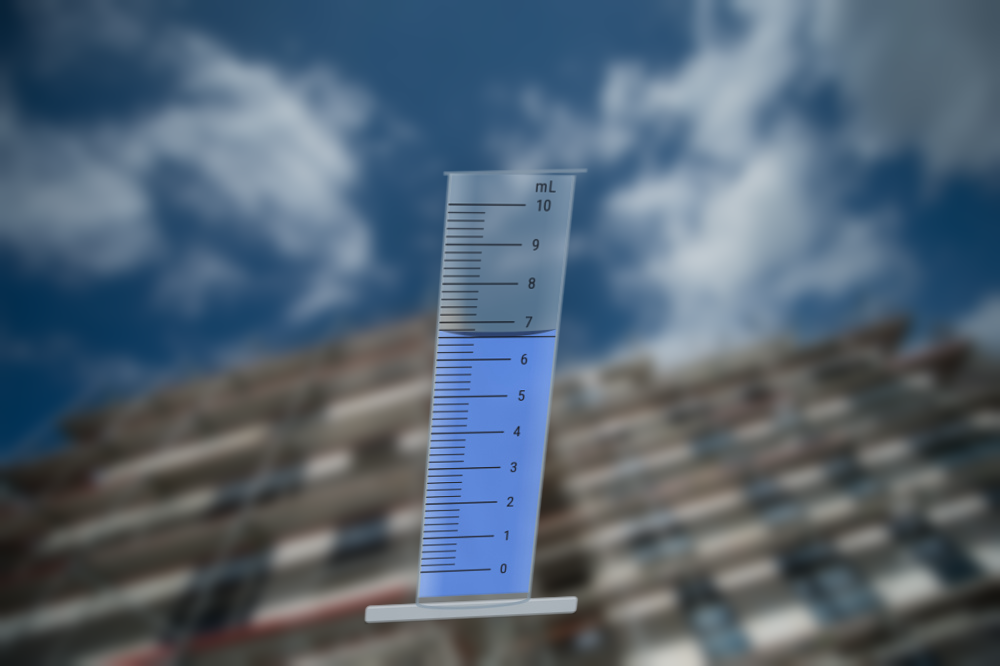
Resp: 6.6 mL
